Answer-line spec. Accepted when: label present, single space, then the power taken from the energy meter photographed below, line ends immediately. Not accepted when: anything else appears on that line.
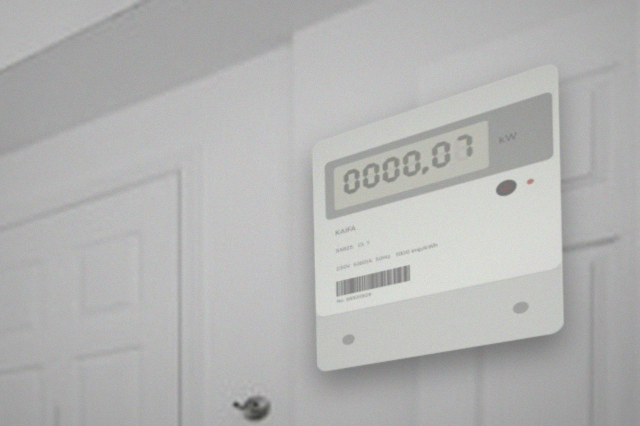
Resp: 0.07 kW
